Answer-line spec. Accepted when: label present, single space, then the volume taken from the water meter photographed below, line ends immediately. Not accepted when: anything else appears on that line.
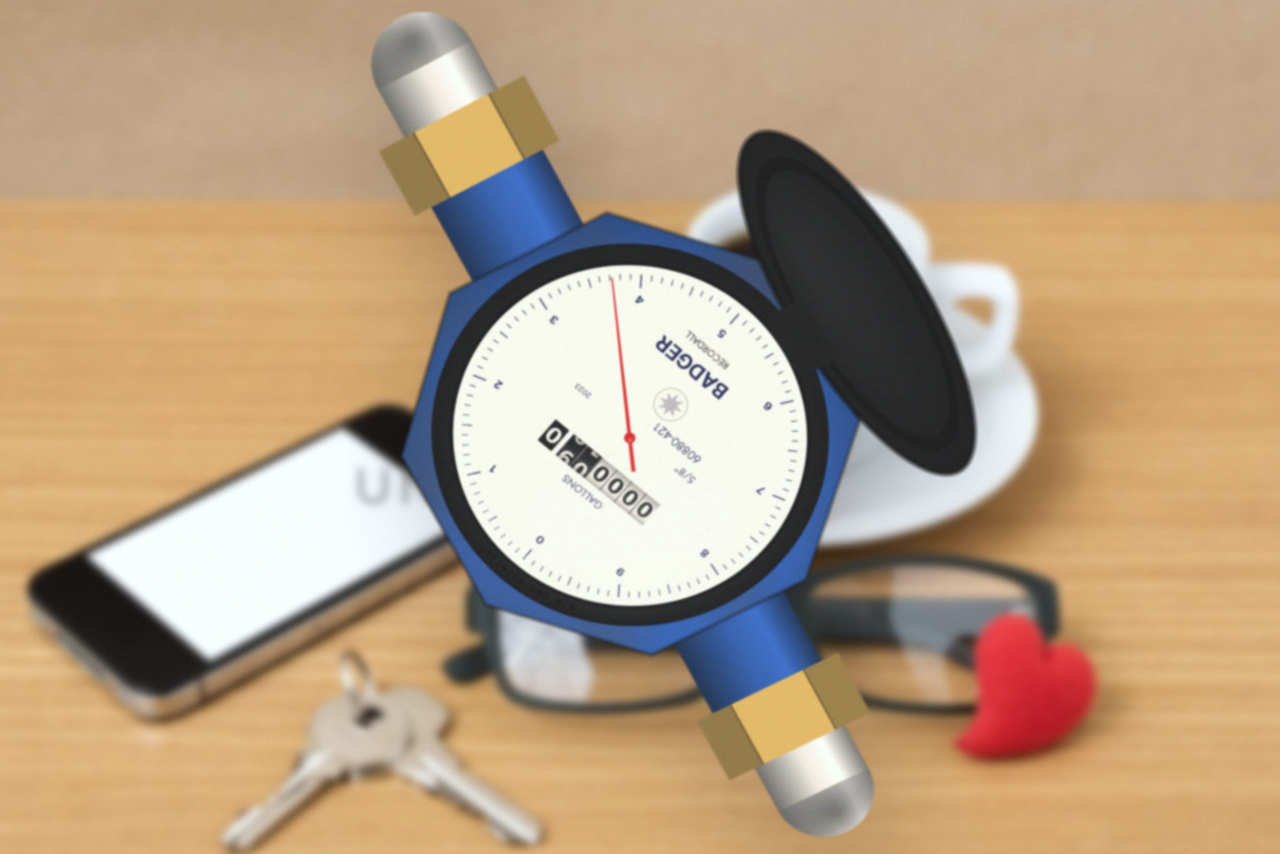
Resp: 93.7 gal
